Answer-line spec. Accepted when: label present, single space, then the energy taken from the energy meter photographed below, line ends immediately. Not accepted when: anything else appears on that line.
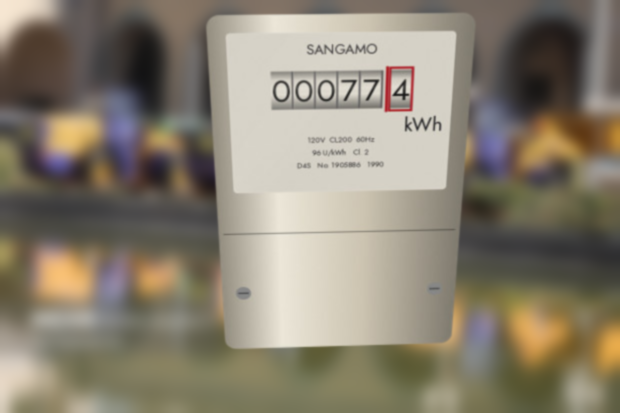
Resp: 77.4 kWh
